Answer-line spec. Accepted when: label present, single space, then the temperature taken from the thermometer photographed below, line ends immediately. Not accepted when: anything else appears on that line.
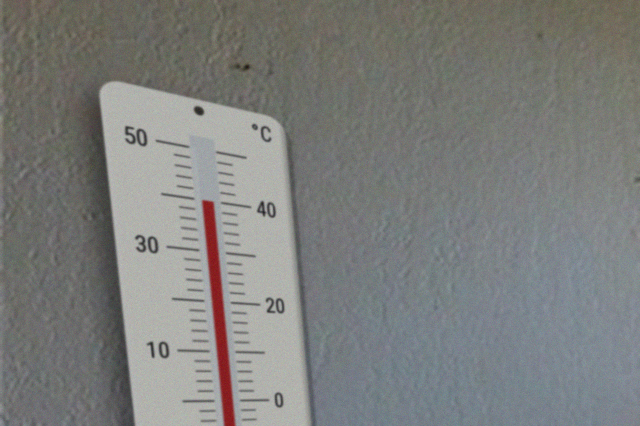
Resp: 40 °C
